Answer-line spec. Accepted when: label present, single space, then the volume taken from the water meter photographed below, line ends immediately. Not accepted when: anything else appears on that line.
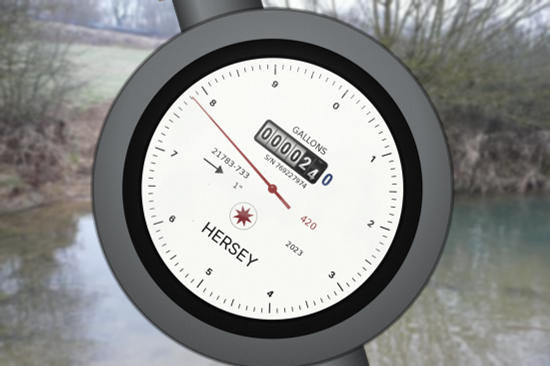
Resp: 237.8 gal
